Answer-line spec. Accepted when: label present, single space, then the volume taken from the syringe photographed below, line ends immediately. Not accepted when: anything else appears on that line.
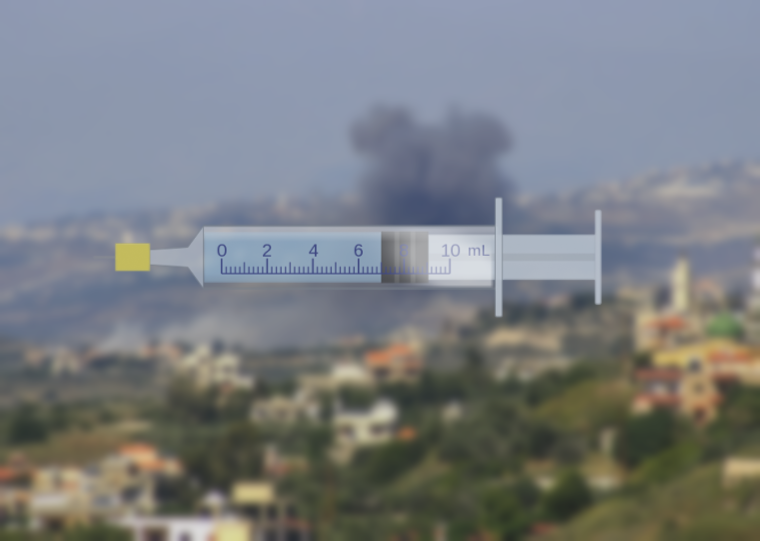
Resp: 7 mL
